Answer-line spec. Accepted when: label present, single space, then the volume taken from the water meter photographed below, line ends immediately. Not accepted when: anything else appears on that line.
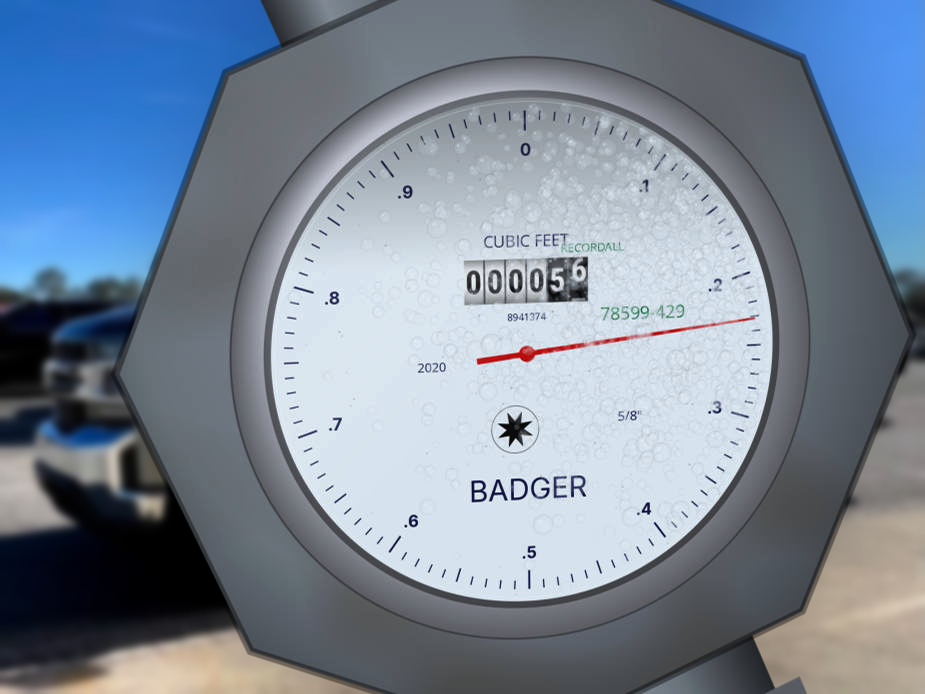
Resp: 56.23 ft³
